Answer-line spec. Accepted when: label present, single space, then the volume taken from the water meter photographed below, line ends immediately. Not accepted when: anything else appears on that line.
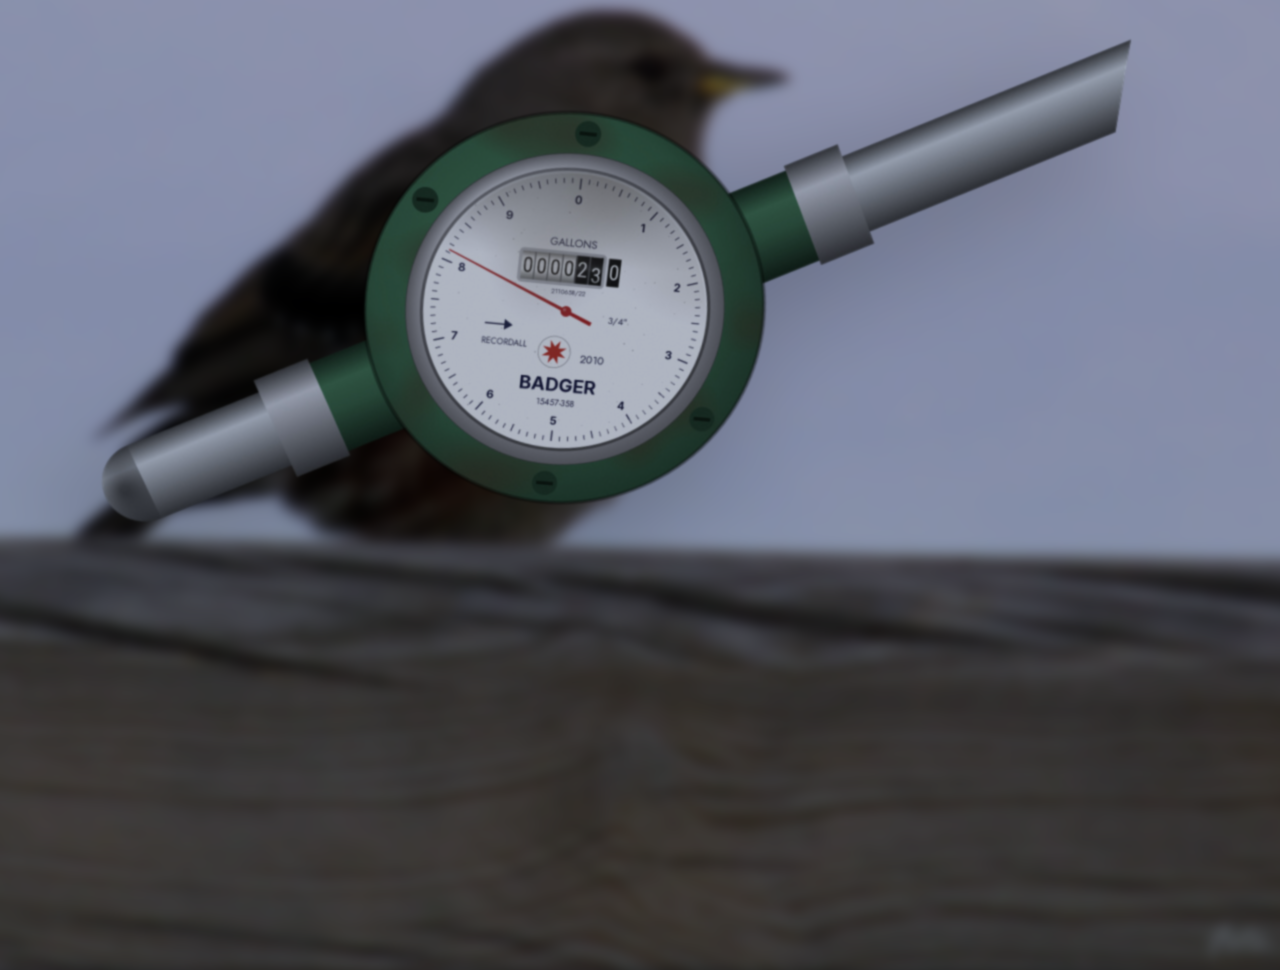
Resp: 228.1 gal
